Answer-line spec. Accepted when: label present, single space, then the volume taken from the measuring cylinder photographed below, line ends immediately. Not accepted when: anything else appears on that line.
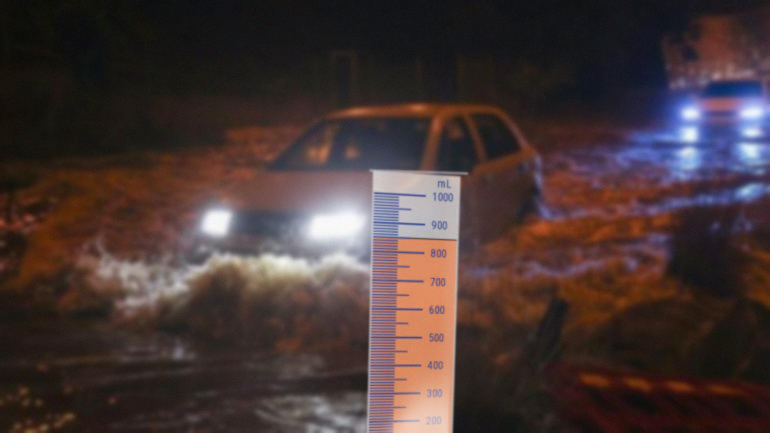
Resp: 850 mL
